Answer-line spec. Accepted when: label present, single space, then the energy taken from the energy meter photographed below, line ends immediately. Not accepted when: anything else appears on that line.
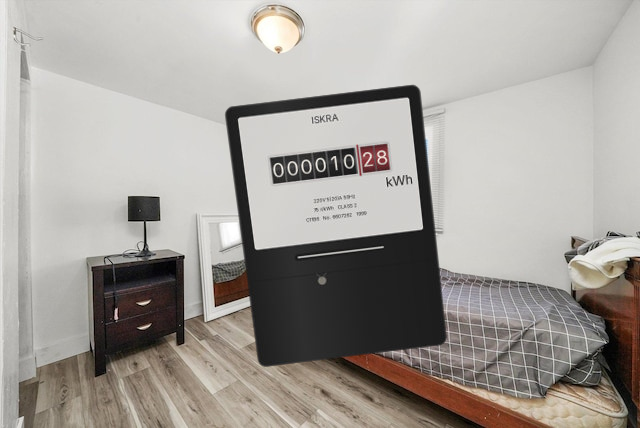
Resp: 10.28 kWh
